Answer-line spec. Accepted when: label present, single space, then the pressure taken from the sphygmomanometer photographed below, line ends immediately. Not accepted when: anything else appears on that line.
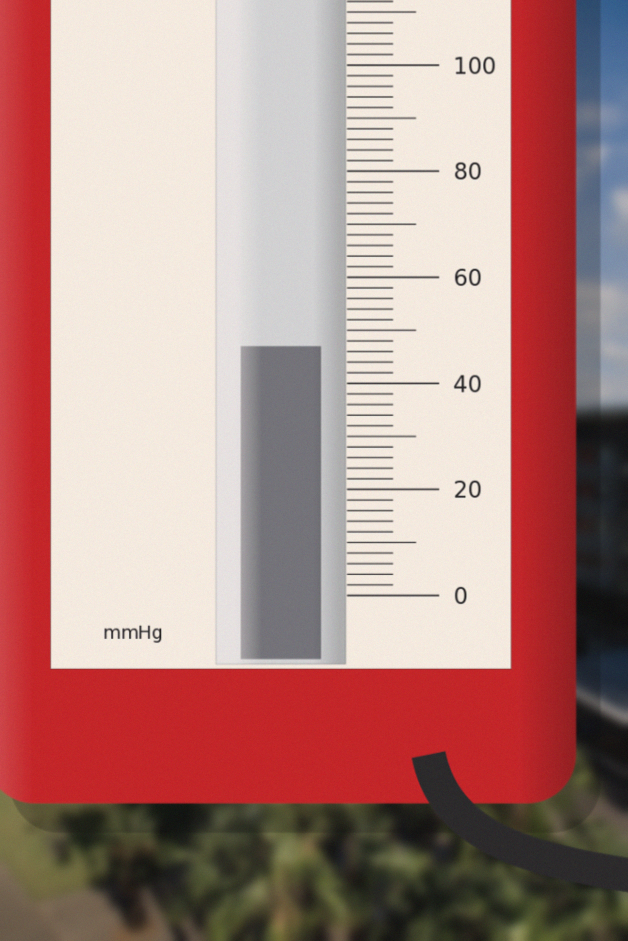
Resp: 47 mmHg
